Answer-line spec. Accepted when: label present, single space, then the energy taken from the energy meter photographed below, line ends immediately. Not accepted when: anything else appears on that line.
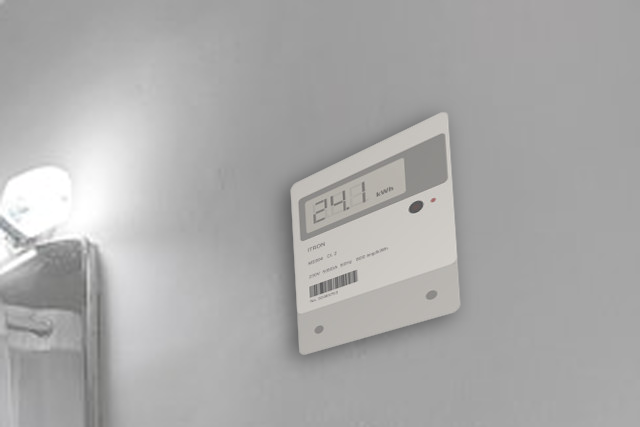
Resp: 24.1 kWh
